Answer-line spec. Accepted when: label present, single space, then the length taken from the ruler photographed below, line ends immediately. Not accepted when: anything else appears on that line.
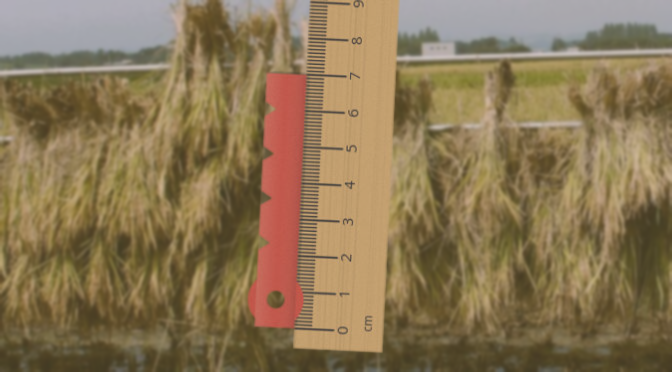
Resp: 7 cm
